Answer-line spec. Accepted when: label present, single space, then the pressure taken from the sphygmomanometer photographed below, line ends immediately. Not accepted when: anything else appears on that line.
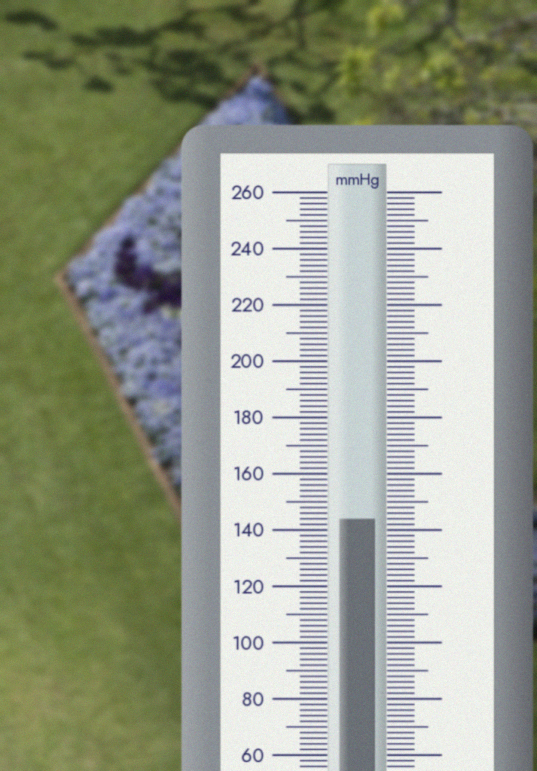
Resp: 144 mmHg
